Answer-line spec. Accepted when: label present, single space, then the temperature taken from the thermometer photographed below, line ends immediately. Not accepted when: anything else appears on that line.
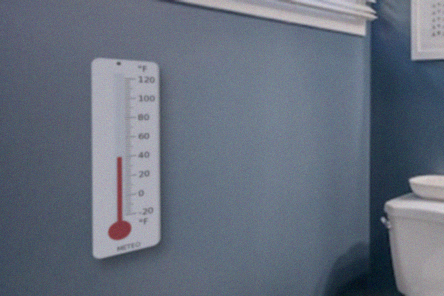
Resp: 40 °F
